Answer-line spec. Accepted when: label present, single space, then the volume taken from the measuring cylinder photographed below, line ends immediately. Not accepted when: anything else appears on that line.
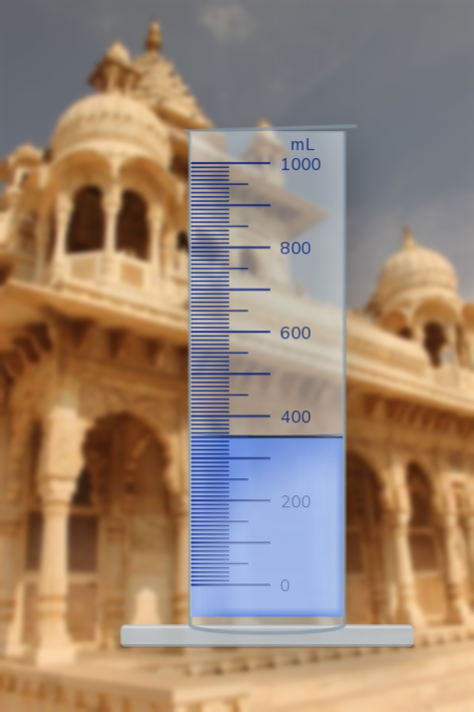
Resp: 350 mL
